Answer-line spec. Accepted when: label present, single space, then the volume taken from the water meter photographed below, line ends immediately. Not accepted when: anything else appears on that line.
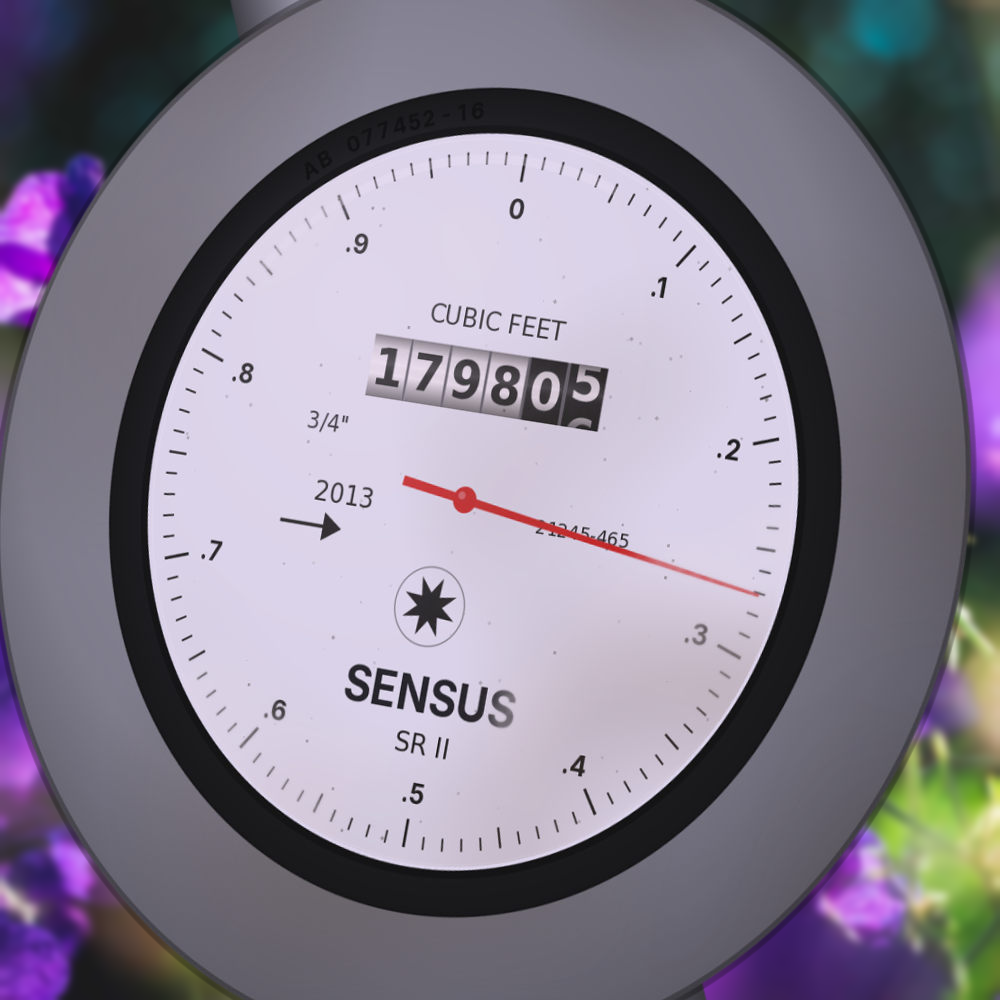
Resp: 179805.27 ft³
